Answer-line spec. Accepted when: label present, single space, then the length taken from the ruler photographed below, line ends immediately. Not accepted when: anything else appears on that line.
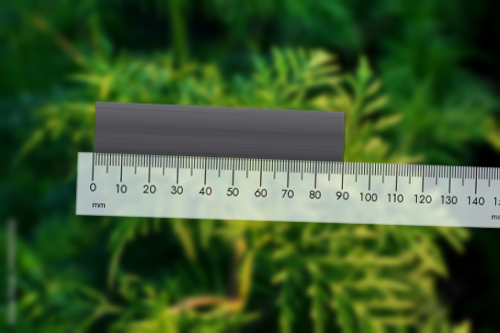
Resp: 90 mm
